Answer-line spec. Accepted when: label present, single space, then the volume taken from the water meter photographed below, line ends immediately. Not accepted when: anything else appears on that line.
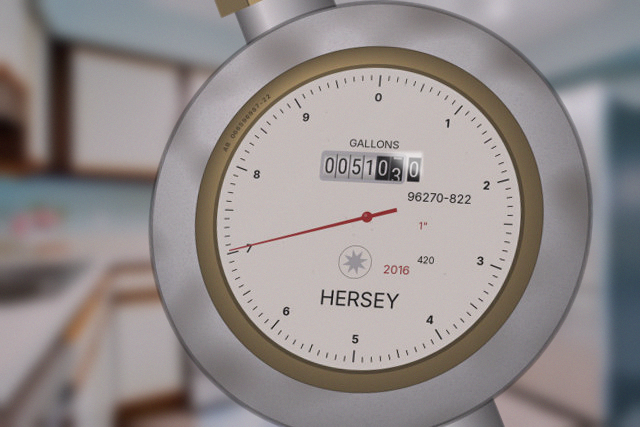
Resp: 51027.0 gal
